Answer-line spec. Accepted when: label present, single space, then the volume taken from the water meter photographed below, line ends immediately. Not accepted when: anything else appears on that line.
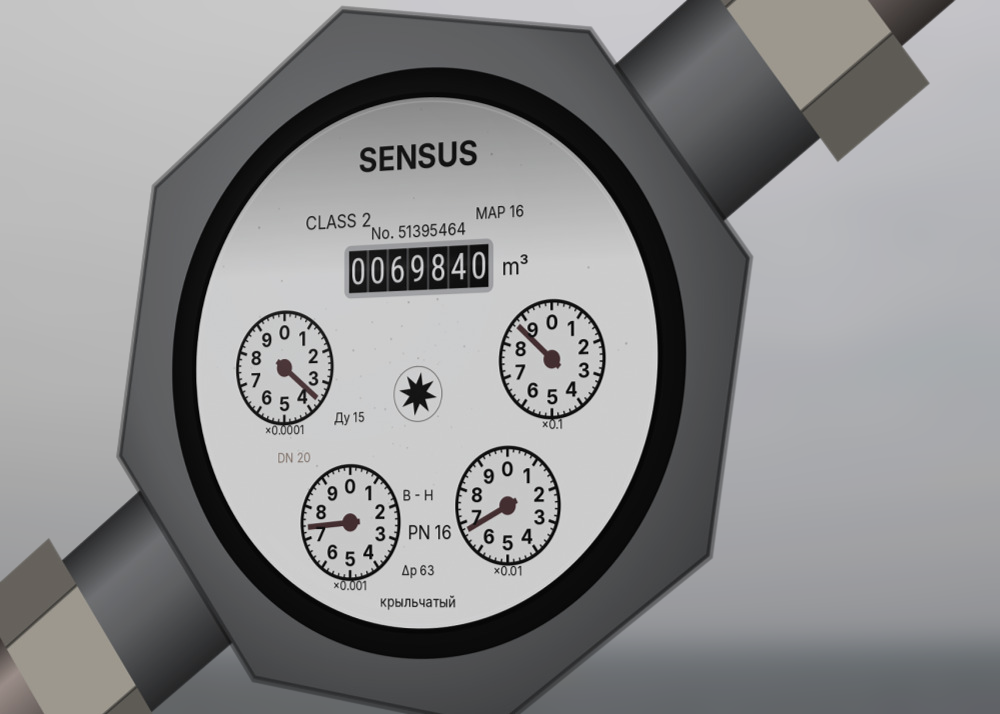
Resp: 69840.8673 m³
